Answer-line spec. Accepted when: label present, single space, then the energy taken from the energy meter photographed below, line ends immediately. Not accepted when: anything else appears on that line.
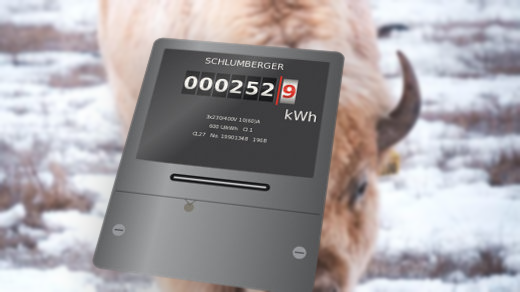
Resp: 252.9 kWh
